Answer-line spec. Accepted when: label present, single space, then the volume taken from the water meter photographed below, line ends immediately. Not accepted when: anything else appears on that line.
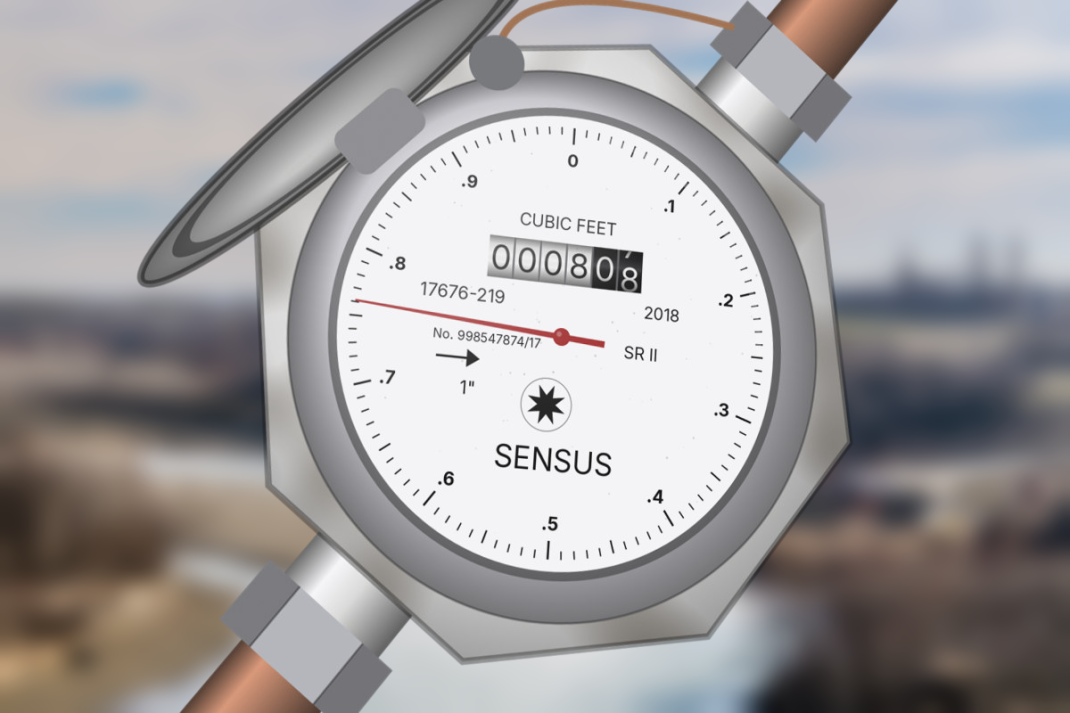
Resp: 807.76 ft³
